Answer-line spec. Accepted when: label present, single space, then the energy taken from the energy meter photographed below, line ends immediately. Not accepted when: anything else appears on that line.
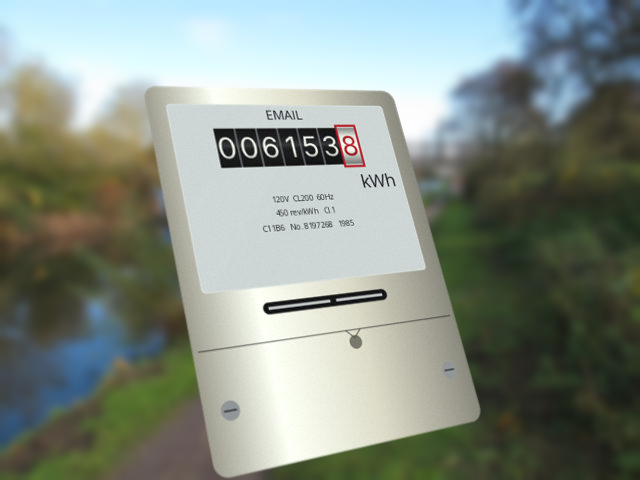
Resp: 6153.8 kWh
